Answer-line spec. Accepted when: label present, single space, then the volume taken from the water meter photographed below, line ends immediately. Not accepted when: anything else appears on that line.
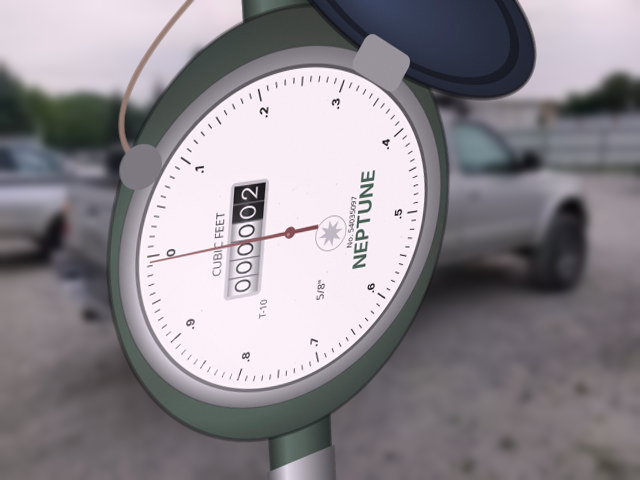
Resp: 1.99 ft³
